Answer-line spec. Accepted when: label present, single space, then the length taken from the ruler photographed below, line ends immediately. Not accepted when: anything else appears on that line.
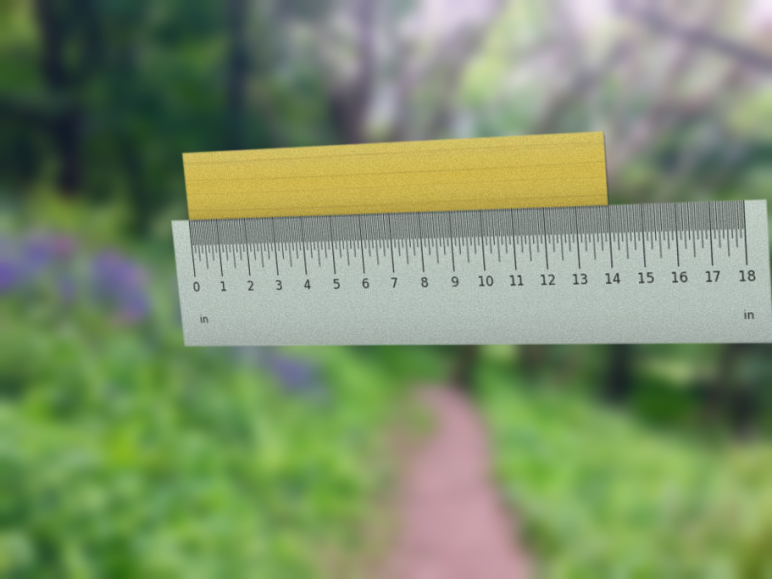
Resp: 14 in
